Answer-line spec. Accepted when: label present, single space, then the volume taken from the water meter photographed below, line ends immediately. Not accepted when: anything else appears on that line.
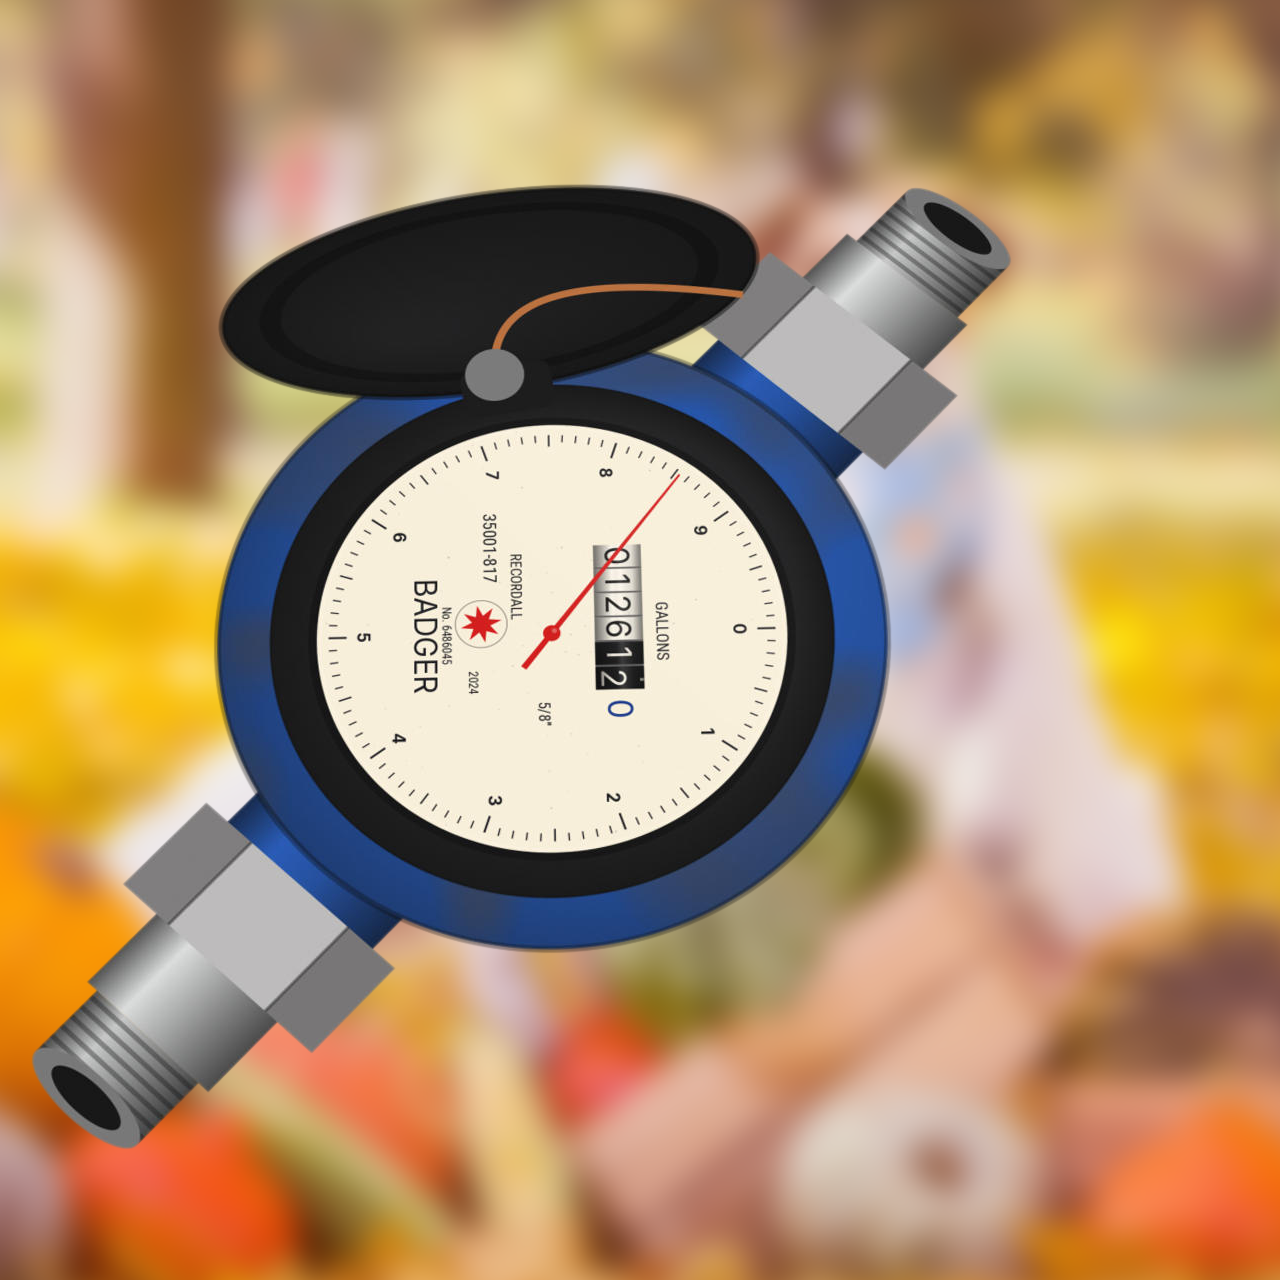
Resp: 126118.5 gal
